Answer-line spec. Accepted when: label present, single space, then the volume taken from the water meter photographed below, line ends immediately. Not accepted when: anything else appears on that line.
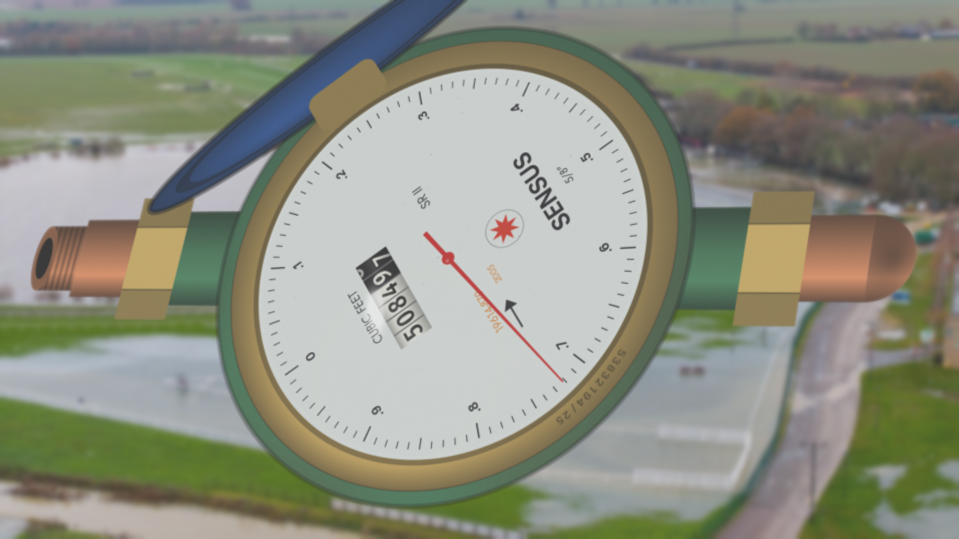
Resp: 508496.72 ft³
